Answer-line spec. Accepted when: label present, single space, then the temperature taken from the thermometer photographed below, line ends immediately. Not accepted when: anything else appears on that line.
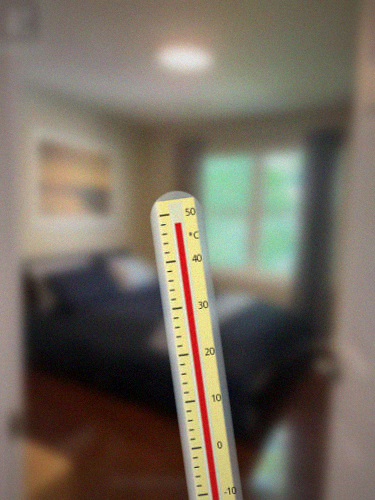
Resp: 48 °C
